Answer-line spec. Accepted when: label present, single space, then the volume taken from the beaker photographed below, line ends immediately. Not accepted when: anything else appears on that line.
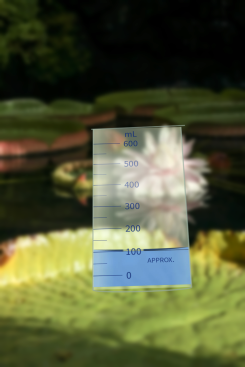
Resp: 100 mL
